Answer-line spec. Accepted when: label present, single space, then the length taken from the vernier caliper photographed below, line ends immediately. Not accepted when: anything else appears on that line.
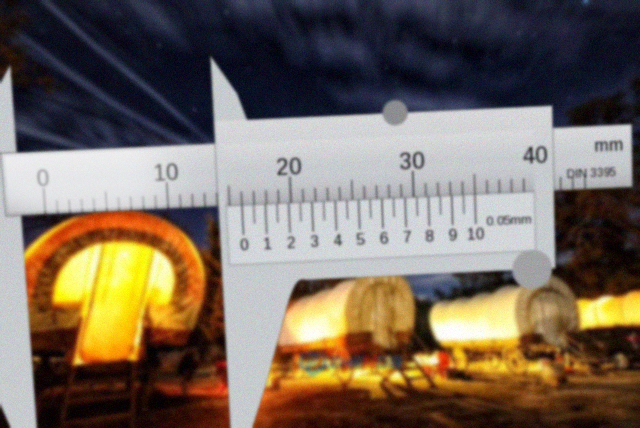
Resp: 16.0 mm
